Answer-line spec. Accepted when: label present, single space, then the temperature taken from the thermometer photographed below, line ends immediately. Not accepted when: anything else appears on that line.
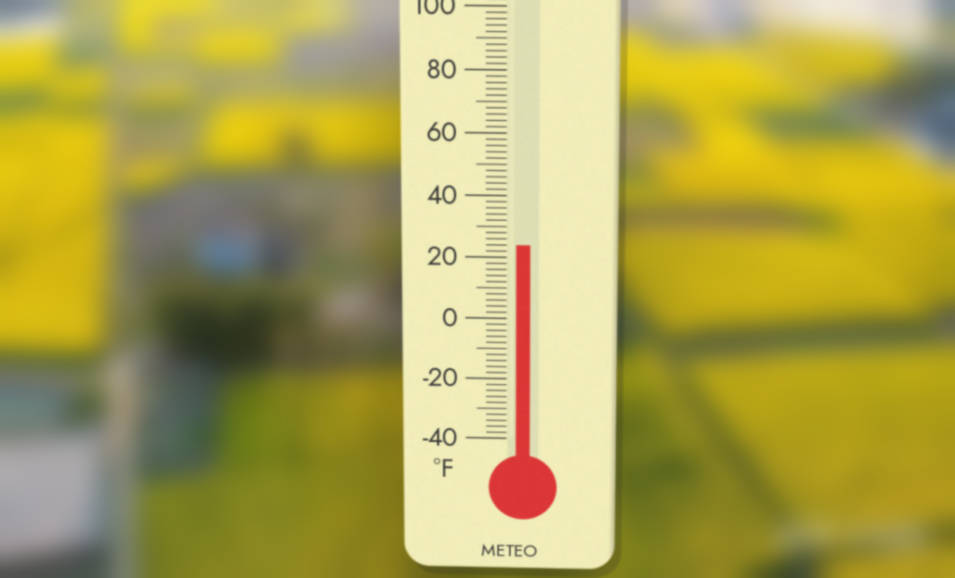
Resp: 24 °F
